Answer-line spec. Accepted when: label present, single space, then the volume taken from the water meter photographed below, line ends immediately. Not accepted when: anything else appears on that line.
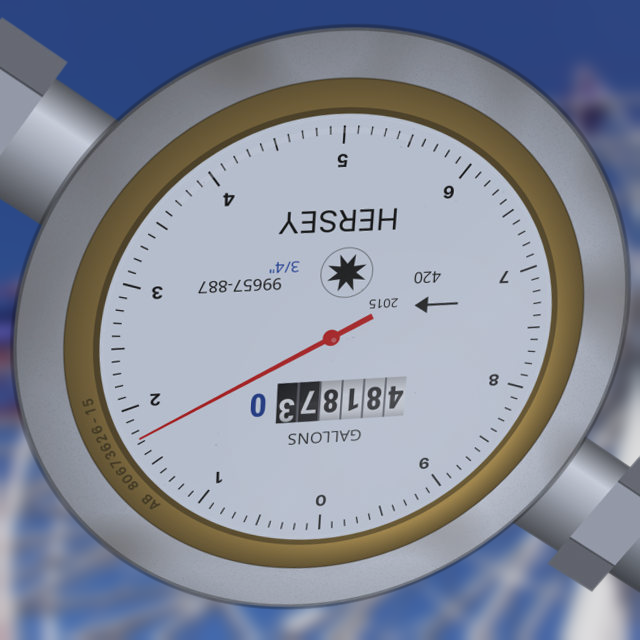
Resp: 4818731.7 gal
